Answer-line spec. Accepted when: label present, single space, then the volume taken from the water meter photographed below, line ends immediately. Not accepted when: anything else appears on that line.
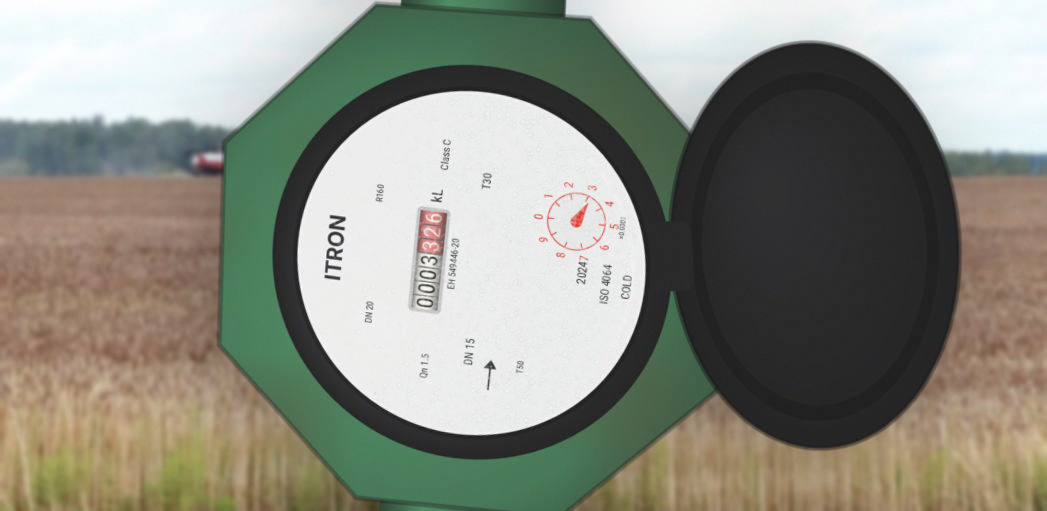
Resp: 3.3263 kL
